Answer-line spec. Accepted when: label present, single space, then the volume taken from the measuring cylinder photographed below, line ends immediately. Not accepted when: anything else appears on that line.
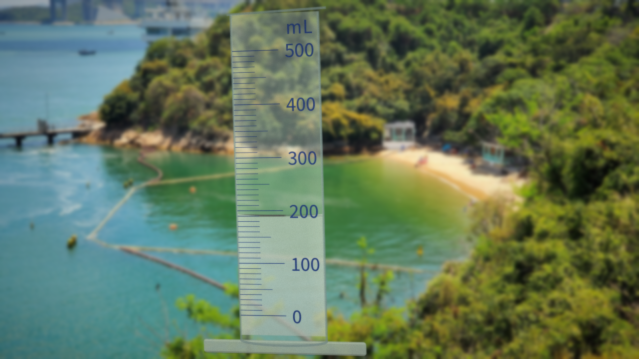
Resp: 190 mL
